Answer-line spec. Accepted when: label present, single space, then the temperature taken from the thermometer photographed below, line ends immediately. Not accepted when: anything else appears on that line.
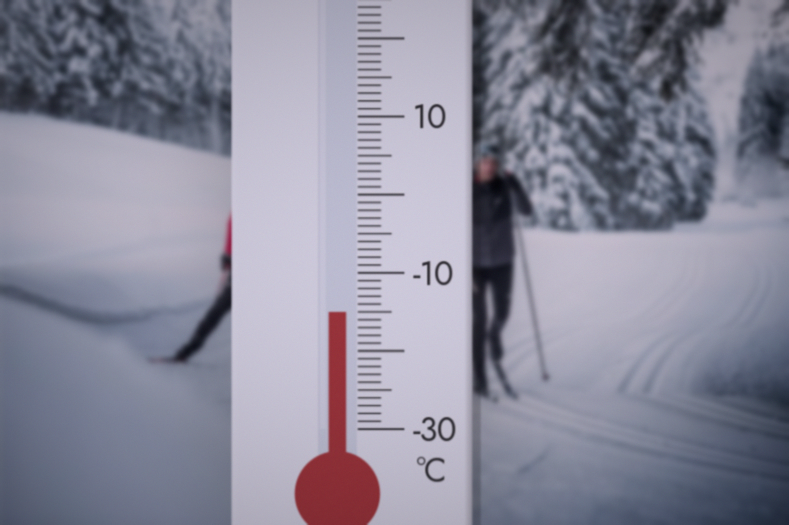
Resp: -15 °C
